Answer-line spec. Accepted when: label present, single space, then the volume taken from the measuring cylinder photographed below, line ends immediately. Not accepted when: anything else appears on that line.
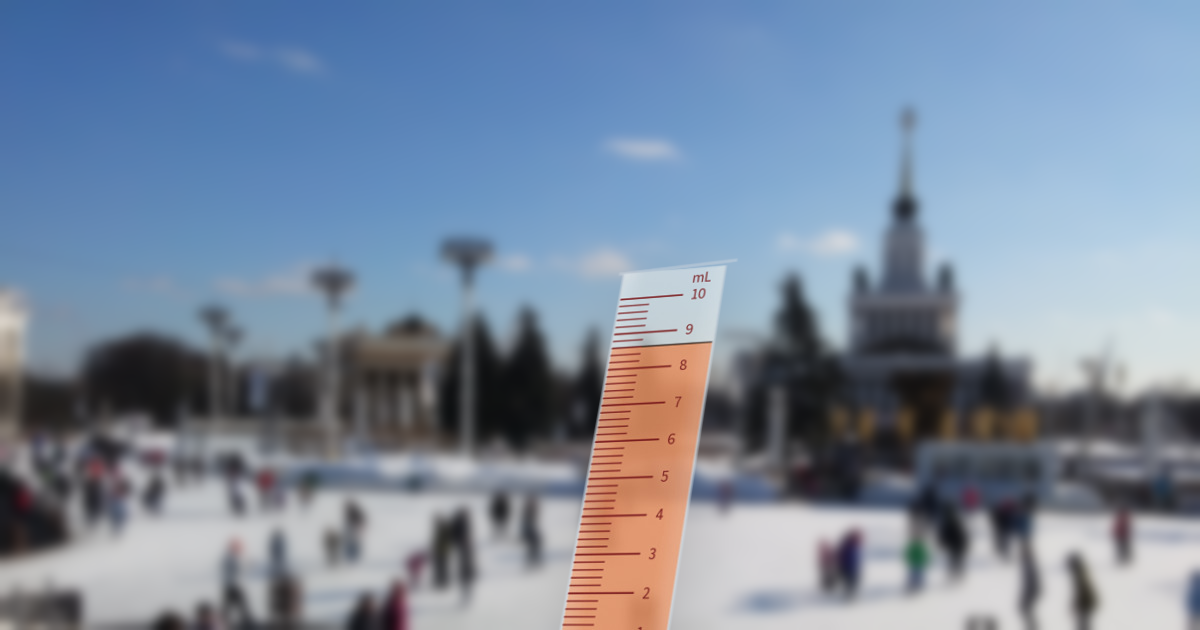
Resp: 8.6 mL
